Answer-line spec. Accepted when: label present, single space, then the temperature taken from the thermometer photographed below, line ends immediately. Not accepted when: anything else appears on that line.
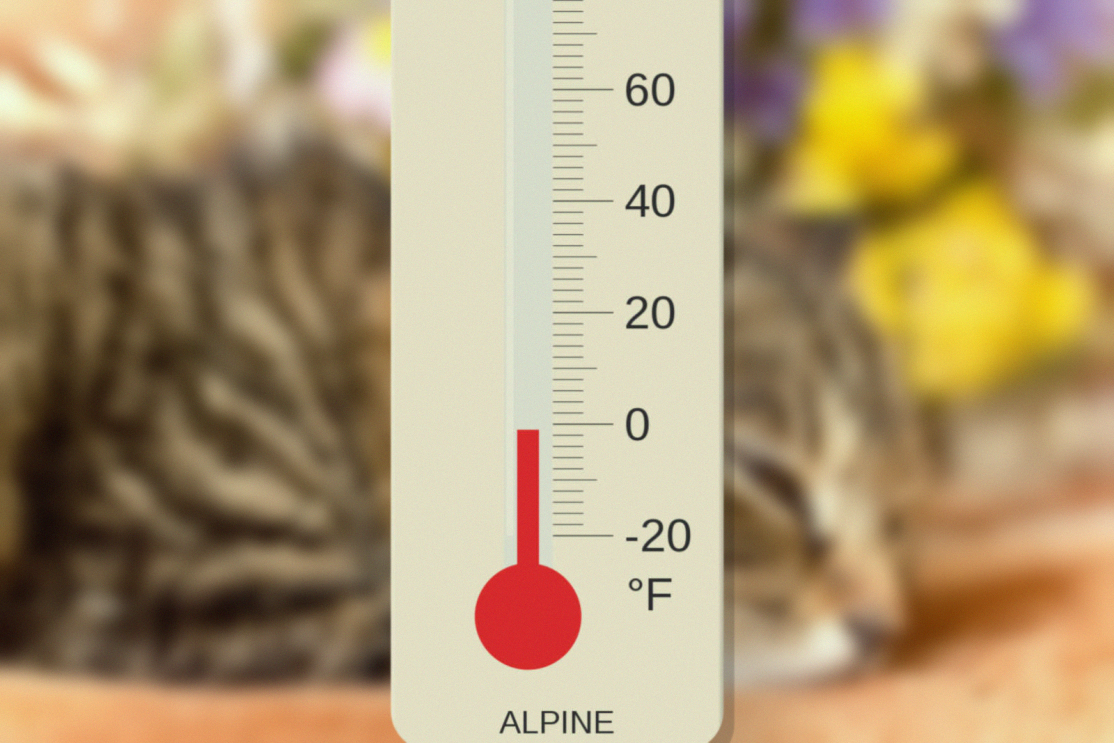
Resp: -1 °F
